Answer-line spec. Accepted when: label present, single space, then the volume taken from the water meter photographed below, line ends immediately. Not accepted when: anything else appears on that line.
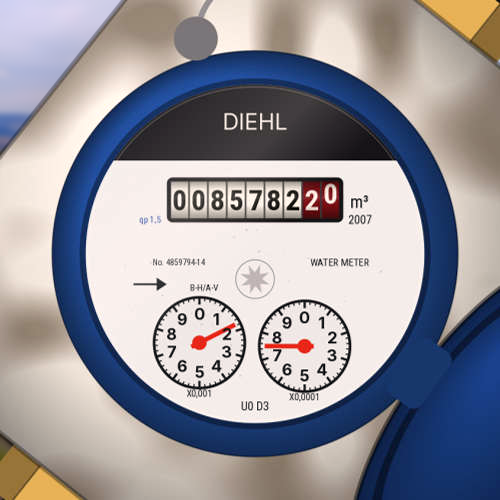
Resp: 85782.2017 m³
